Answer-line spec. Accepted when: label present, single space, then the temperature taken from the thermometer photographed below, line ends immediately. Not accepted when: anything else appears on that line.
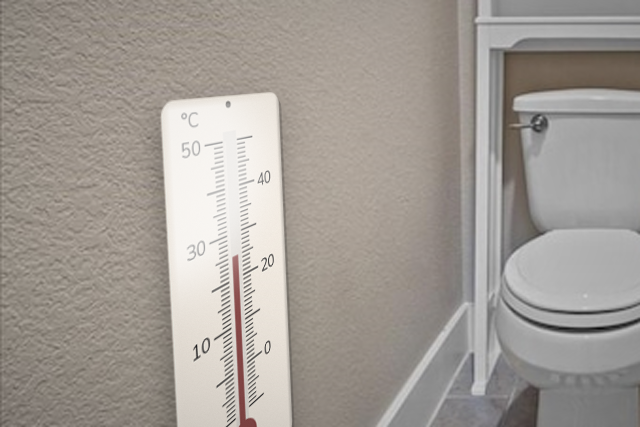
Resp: 25 °C
